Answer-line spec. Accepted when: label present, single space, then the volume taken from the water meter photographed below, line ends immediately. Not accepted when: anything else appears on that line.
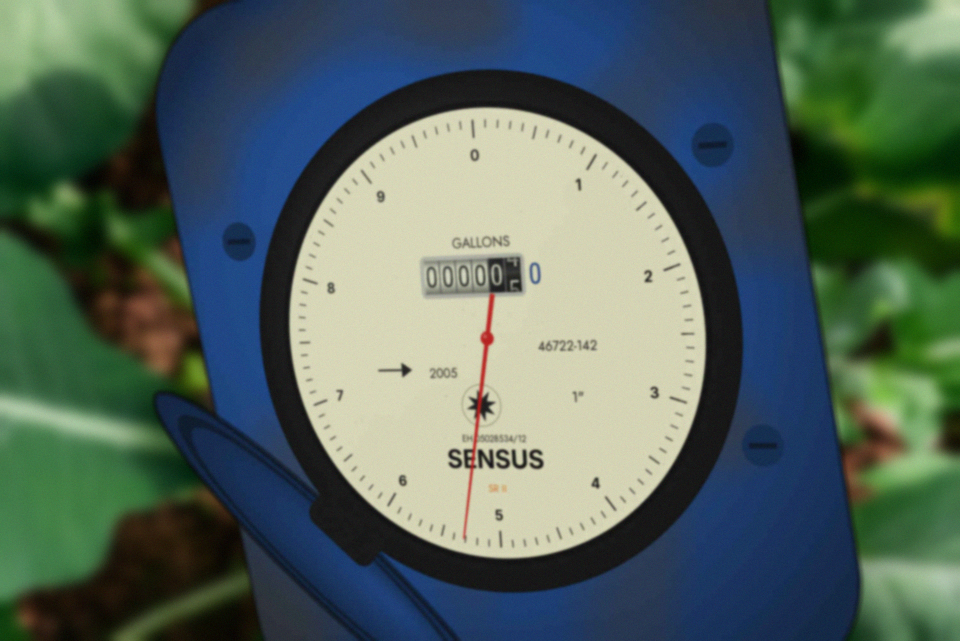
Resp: 45.3 gal
